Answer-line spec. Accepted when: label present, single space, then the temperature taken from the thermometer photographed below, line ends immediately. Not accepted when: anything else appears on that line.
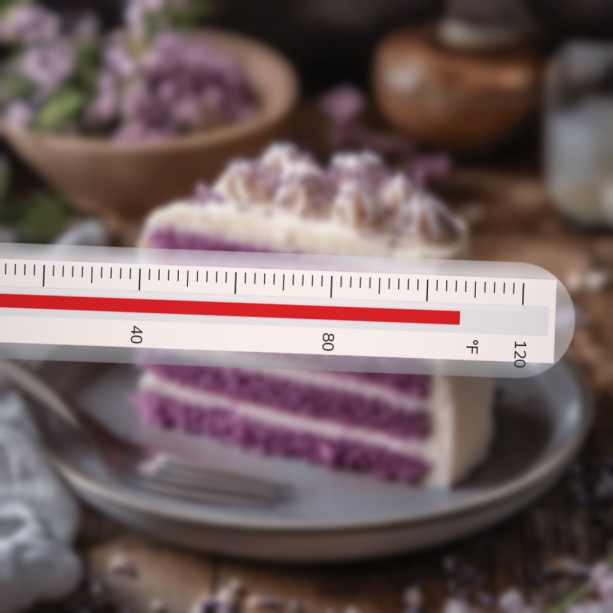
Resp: 107 °F
